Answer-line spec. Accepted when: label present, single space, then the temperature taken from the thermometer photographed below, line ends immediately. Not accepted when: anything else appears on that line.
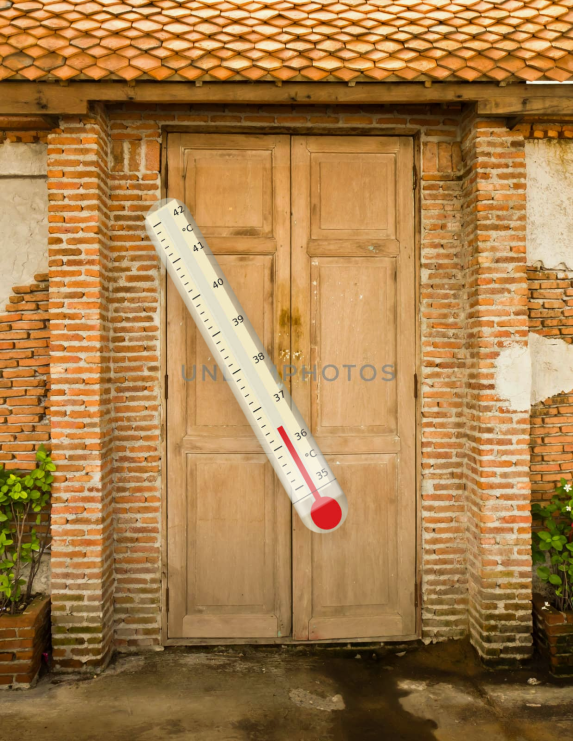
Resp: 36.4 °C
